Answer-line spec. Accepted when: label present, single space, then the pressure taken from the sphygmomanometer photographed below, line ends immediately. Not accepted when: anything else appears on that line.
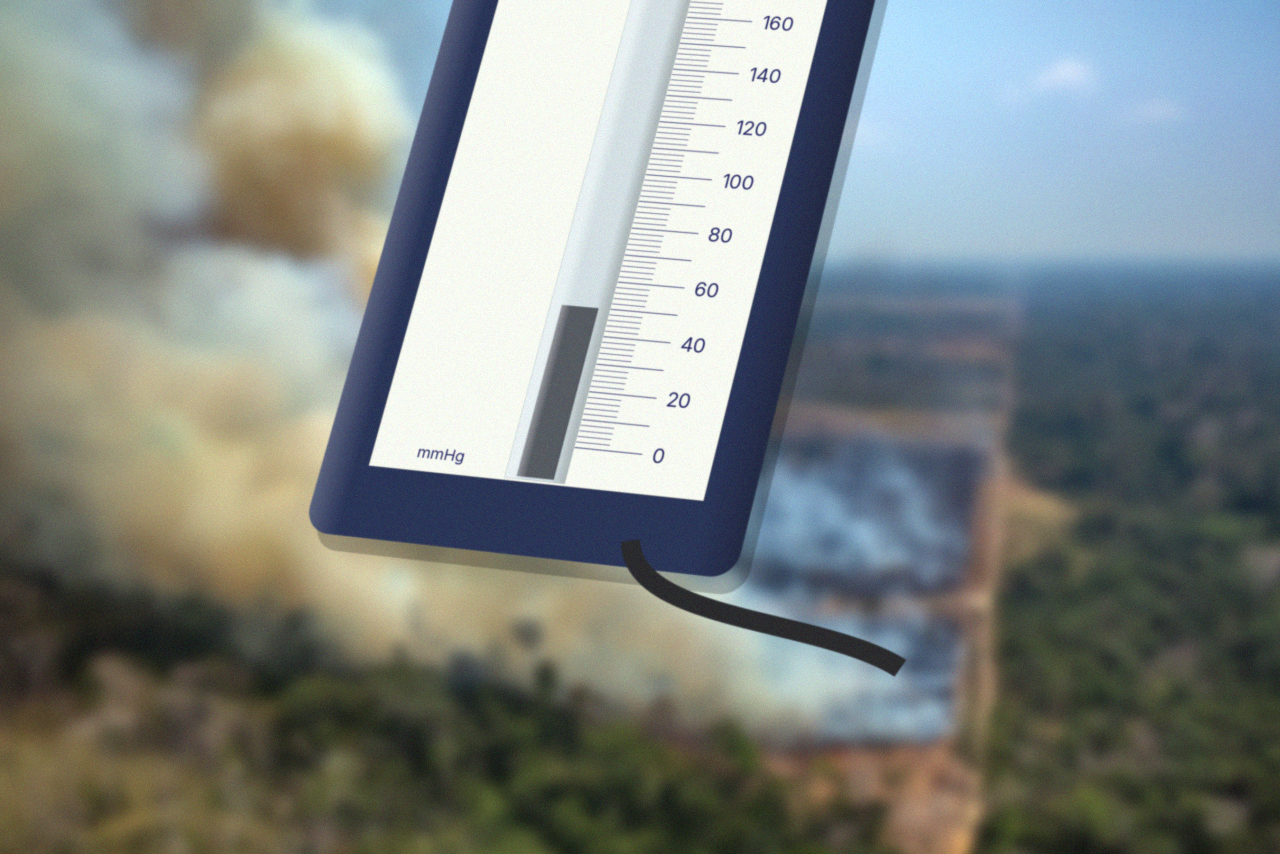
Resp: 50 mmHg
